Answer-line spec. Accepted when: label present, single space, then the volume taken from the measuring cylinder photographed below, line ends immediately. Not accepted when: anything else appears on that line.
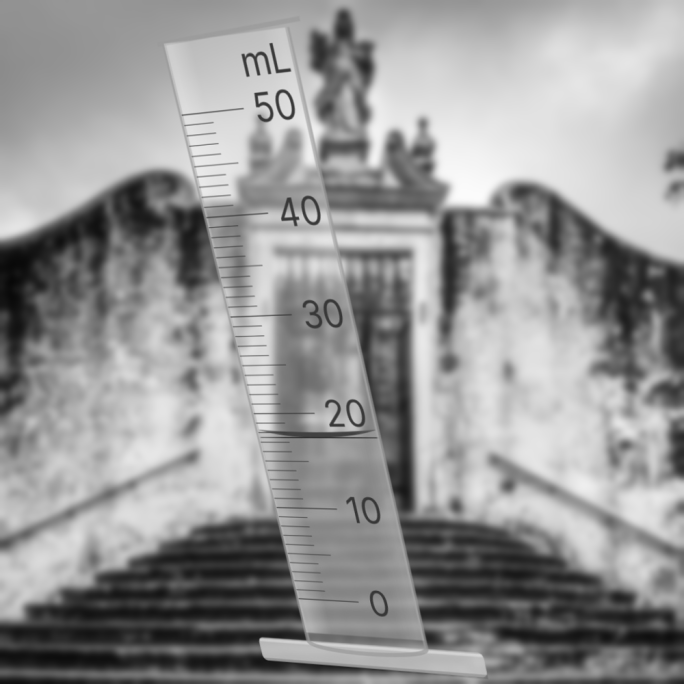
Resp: 17.5 mL
